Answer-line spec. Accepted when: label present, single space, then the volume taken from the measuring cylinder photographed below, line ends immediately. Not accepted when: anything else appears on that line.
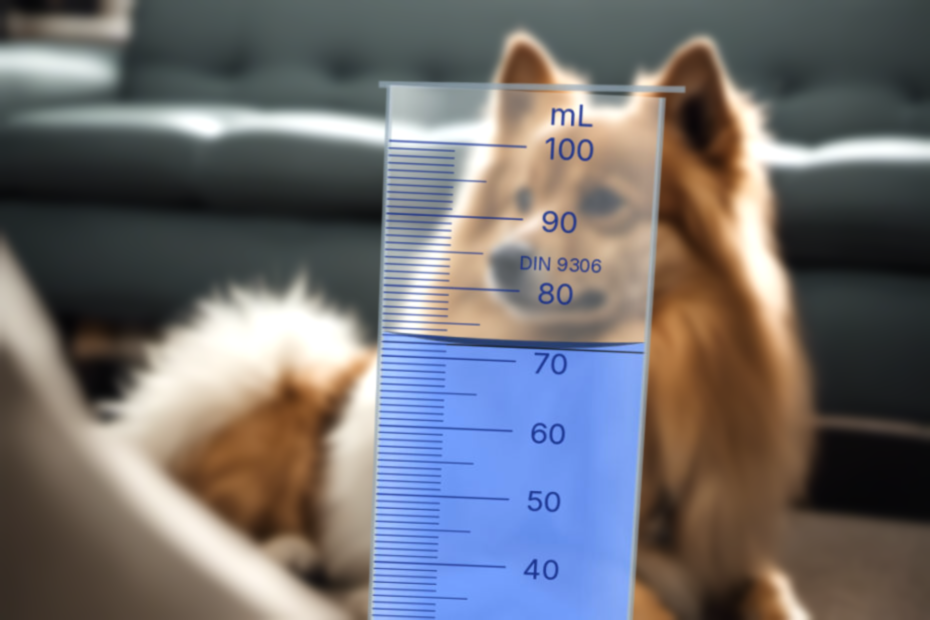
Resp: 72 mL
